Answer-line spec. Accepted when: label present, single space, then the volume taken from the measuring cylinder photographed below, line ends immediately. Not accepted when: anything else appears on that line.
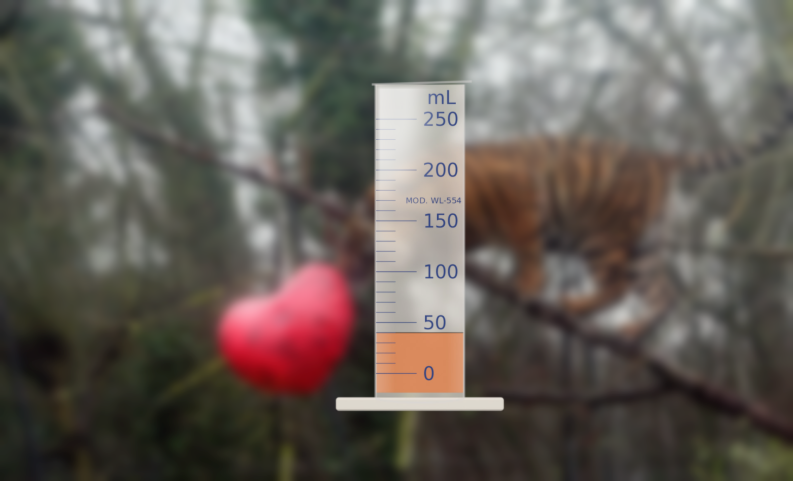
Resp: 40 mL
